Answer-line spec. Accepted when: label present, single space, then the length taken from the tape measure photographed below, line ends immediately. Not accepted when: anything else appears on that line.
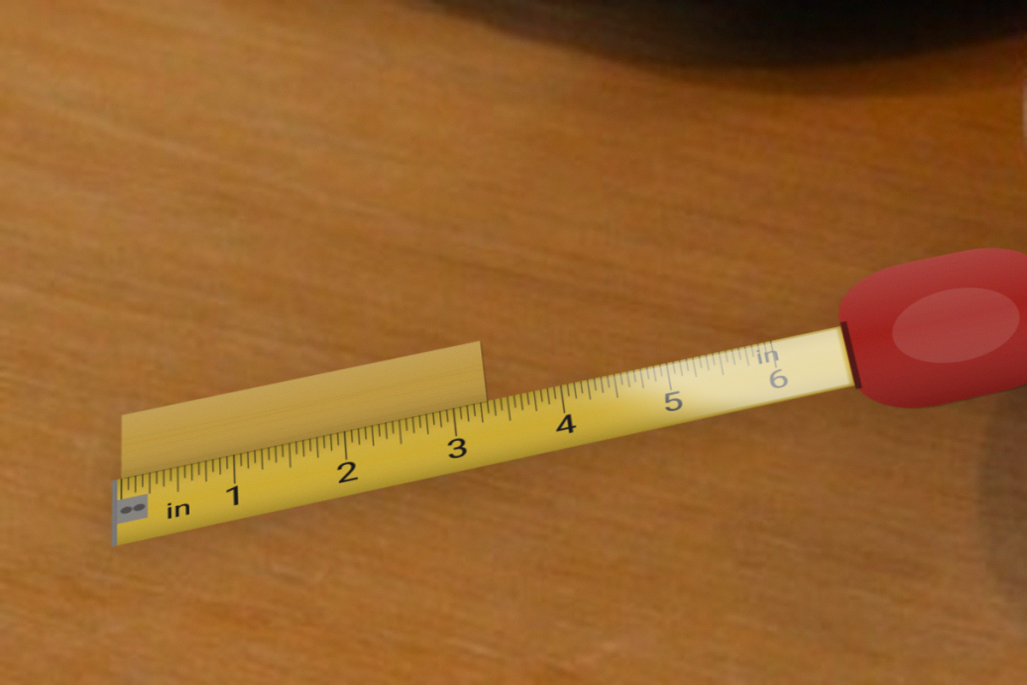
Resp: 3.3125 in
